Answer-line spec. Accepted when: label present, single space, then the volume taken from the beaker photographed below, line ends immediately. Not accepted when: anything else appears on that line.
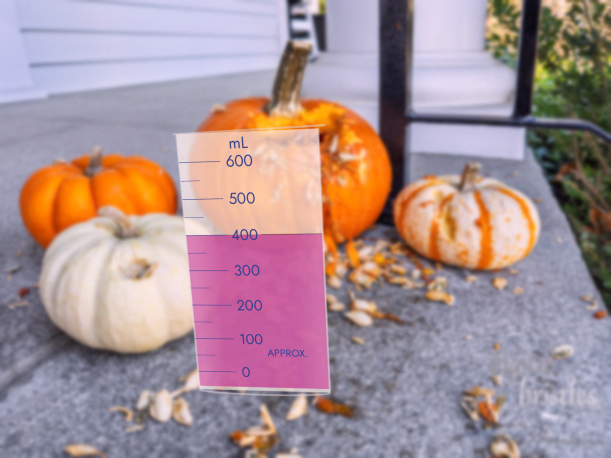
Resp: 400 mL
